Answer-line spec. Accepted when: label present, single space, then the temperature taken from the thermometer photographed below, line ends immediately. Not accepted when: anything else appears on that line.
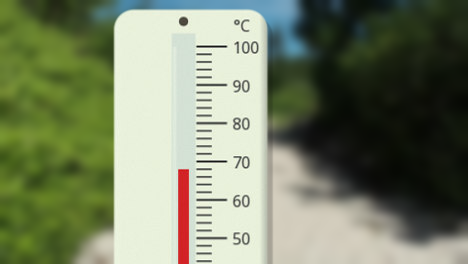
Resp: 68 °C
